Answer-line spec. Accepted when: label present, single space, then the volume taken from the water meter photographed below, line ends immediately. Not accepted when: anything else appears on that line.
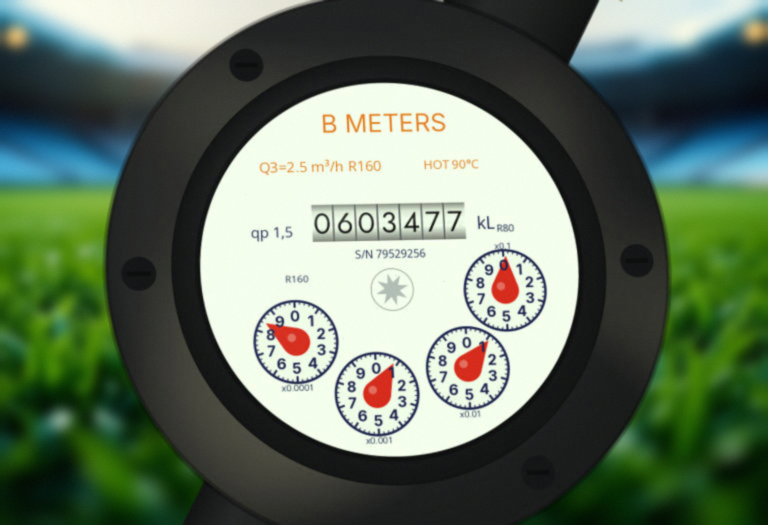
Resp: 603477.0108 kL
